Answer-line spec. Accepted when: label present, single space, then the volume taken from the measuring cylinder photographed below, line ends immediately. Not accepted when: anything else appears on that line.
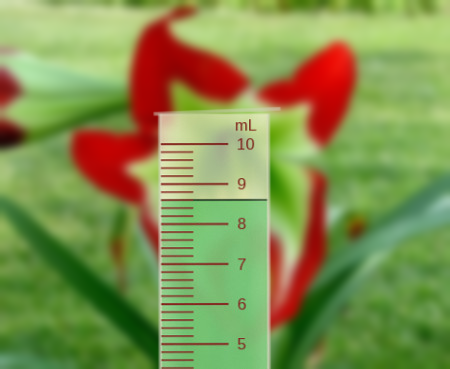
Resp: 8.6 mL
